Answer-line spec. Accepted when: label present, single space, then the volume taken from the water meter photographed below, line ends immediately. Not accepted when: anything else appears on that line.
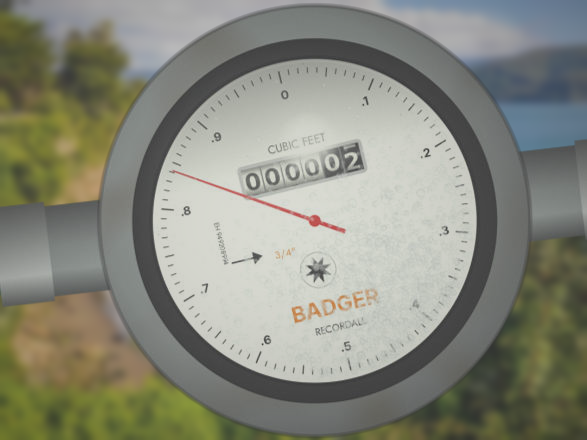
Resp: 1.84 ft³
